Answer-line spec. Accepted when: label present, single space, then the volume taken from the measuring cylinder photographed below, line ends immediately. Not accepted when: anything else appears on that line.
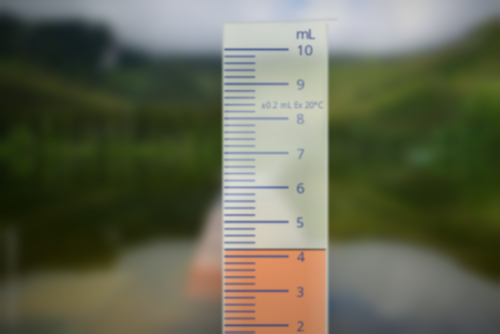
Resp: 4.2 mL
